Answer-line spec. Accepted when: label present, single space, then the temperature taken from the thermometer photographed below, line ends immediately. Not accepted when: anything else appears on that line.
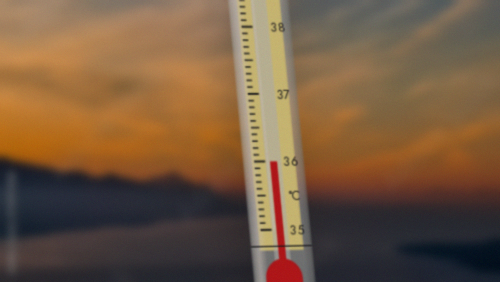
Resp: 36 °C
